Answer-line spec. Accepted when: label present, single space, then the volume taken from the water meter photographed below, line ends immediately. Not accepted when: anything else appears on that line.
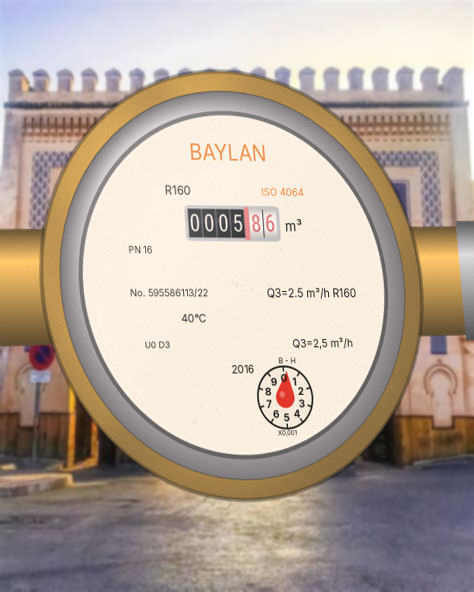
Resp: 5.860 m³
